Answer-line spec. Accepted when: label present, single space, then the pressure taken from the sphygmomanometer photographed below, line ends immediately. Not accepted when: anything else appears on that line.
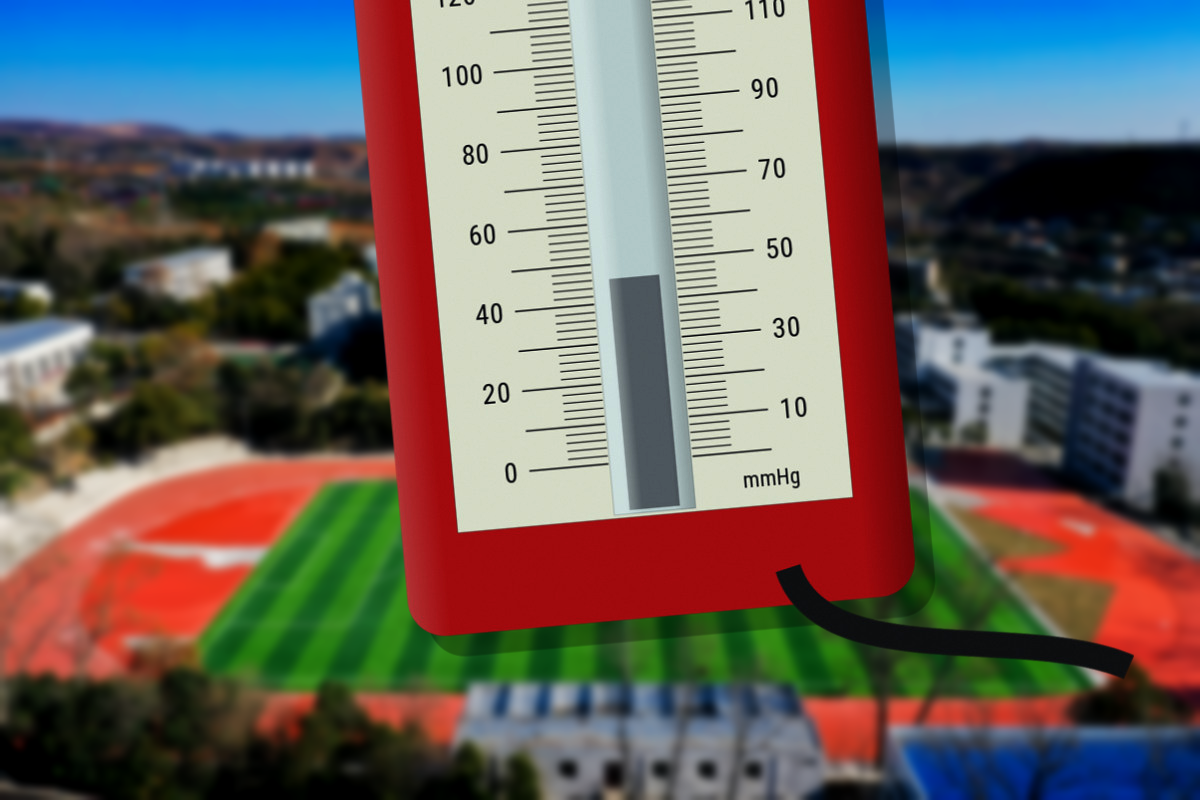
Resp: 46 mmHg
